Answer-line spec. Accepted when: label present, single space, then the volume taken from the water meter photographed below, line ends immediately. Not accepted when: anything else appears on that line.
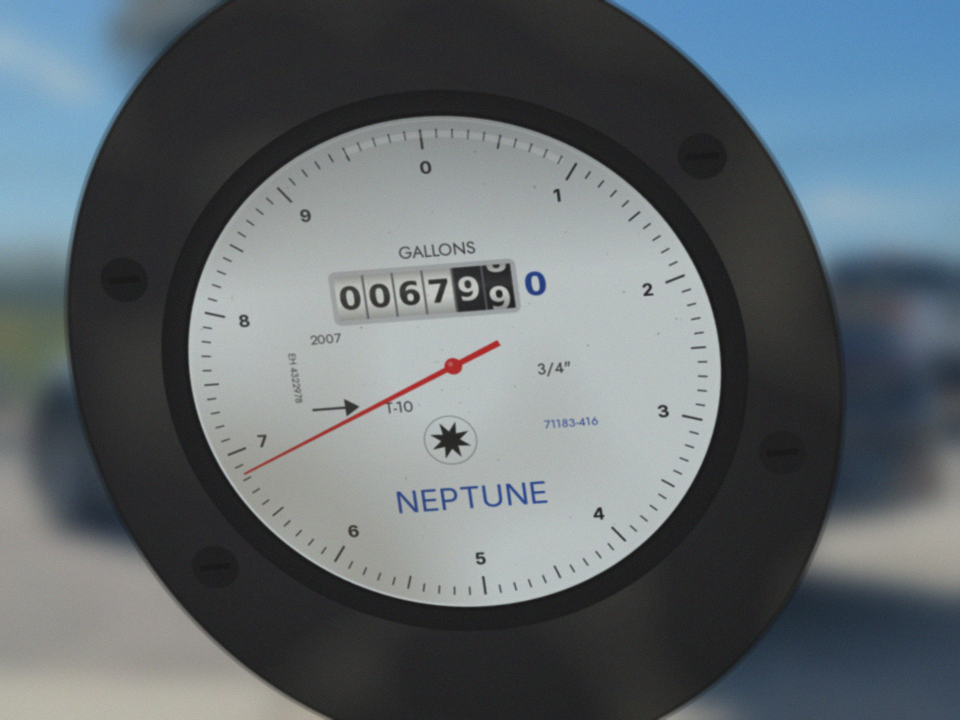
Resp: 67986.8 gal
